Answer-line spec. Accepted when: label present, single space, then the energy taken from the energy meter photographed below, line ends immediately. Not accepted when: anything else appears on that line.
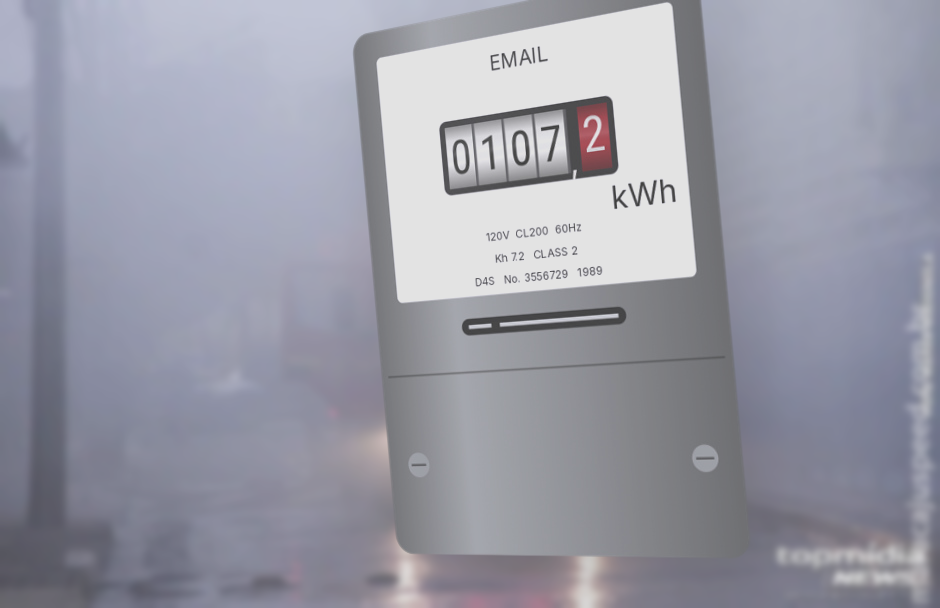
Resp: 107.2 kWh
